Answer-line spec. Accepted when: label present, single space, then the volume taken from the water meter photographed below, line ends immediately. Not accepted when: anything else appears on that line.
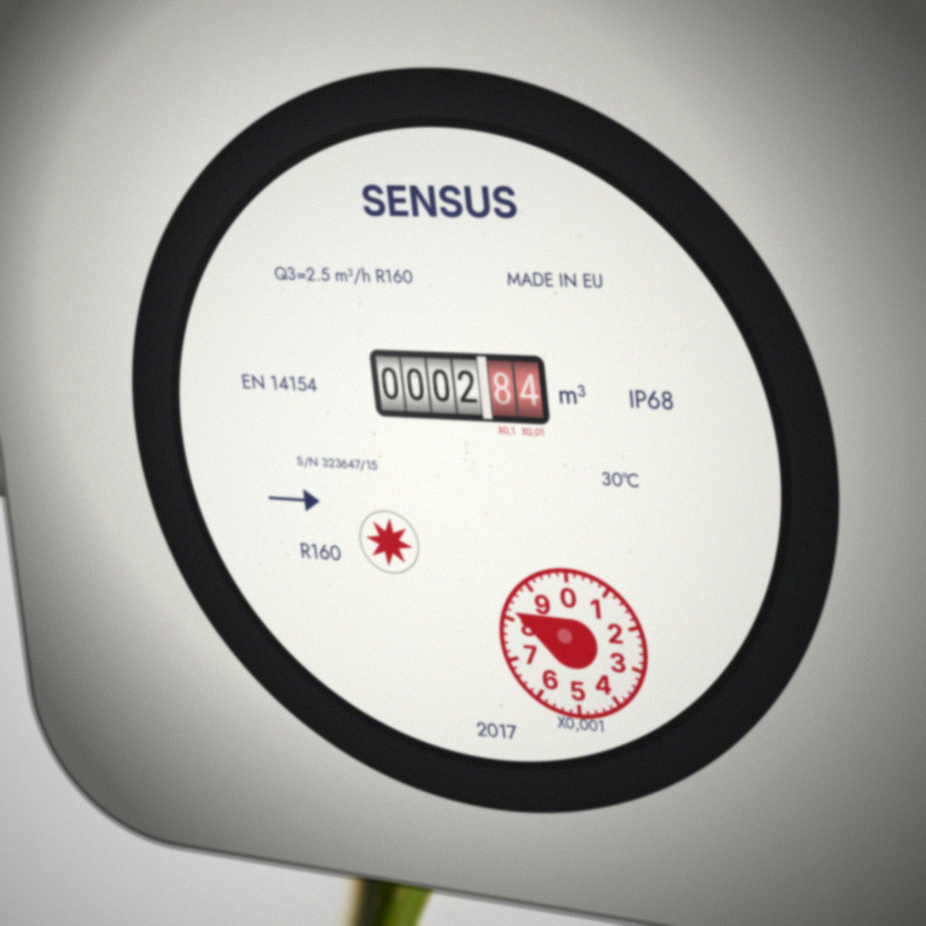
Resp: 2.848 m³
